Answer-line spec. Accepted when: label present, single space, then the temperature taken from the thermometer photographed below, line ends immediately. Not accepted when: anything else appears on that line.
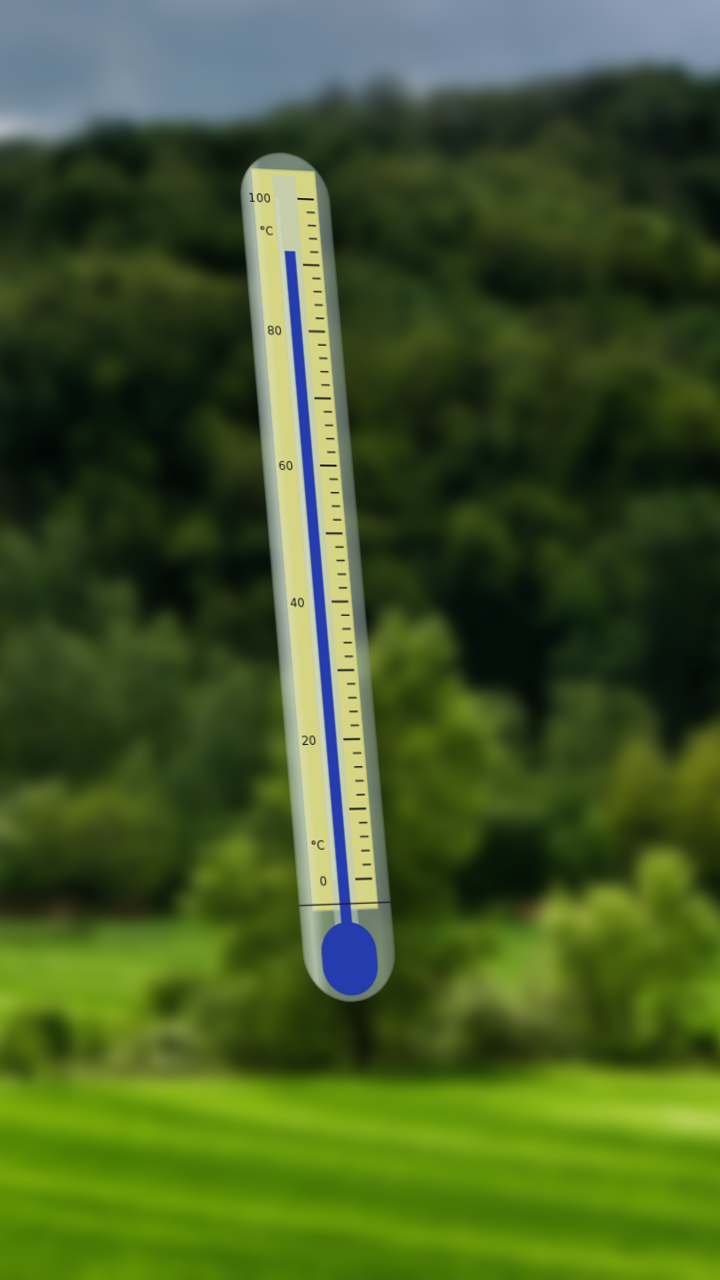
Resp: 92 °C
